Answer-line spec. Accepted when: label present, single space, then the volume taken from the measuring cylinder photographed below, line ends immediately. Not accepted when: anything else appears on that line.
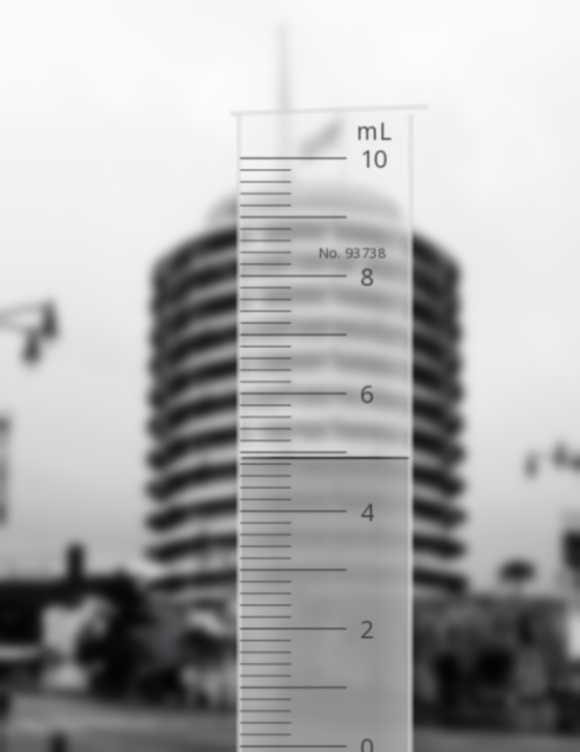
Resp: 4.9 mL
